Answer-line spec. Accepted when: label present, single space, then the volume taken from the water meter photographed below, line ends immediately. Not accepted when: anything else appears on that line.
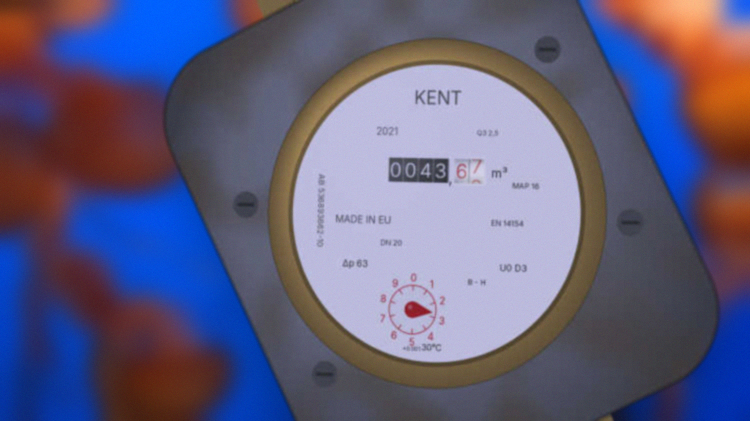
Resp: 43.672 m³
